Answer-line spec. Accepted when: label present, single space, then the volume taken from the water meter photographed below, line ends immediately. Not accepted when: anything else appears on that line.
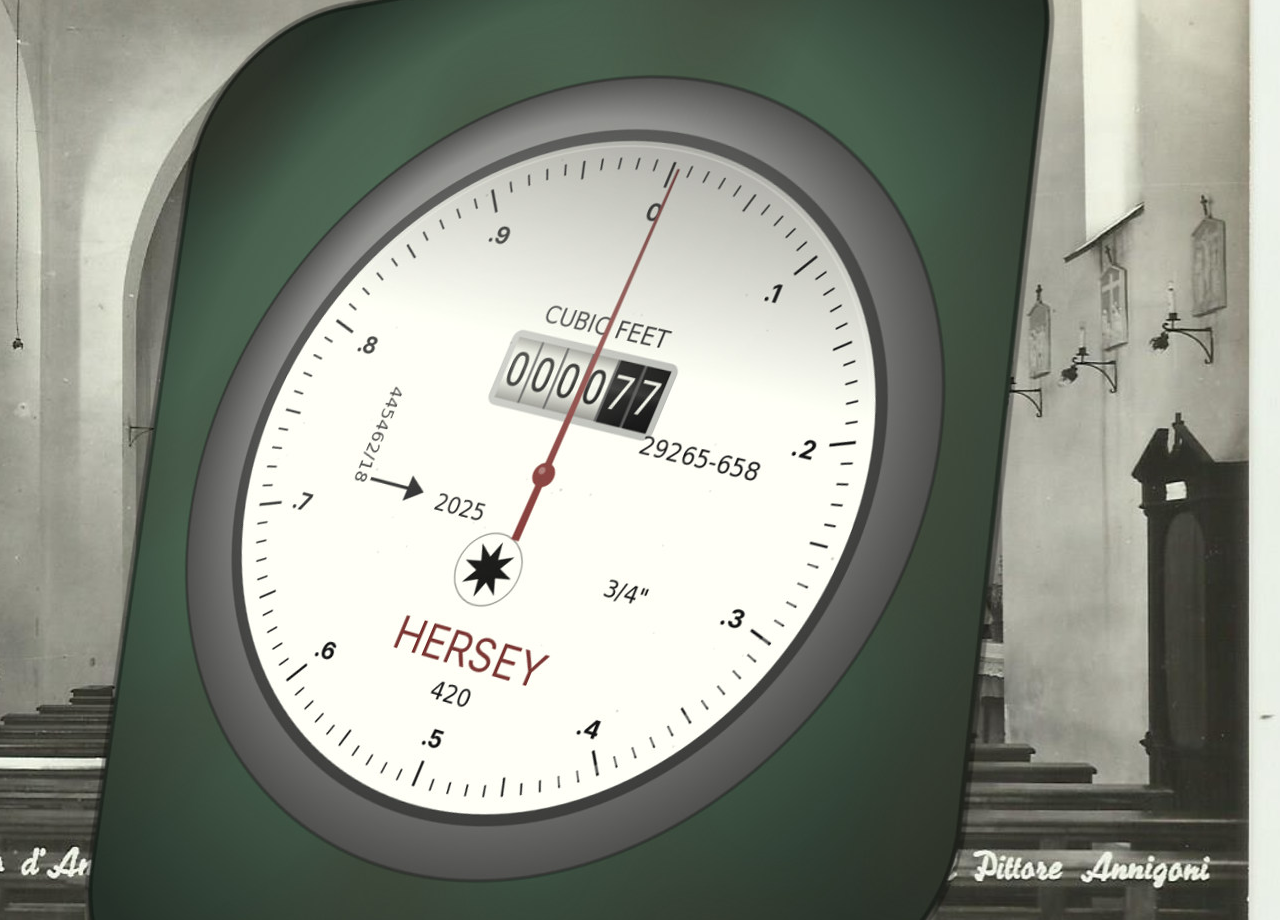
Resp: 77.00 ft³
